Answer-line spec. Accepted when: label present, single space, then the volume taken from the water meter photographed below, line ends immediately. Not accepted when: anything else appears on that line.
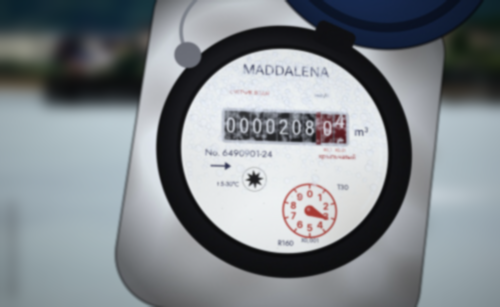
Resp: 208.043 m³
